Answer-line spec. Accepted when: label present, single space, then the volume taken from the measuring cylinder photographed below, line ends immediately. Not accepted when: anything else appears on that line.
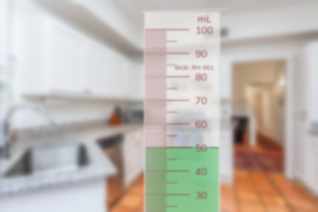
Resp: 50 mL
